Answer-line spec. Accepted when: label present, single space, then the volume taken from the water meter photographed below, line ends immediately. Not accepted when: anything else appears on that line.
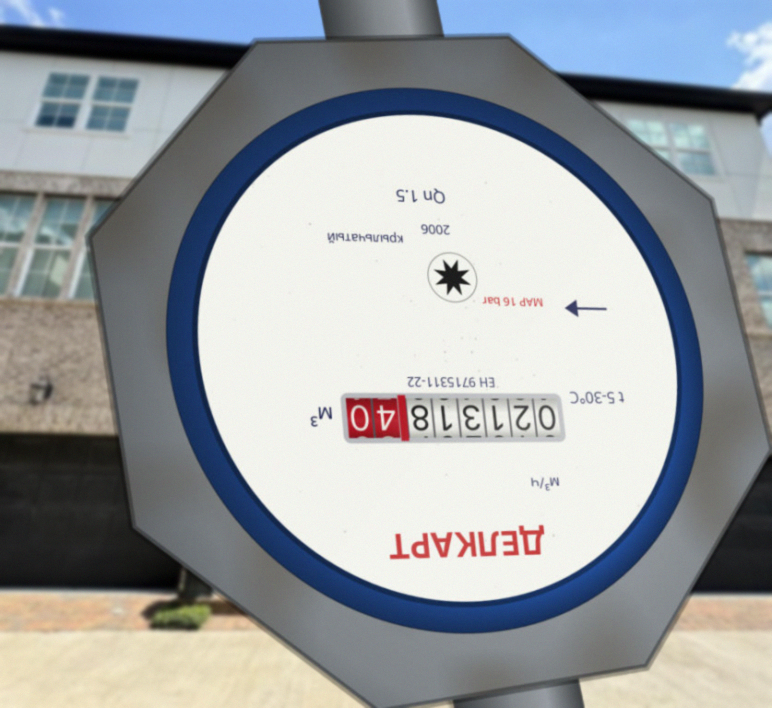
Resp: 21318.40 m³
